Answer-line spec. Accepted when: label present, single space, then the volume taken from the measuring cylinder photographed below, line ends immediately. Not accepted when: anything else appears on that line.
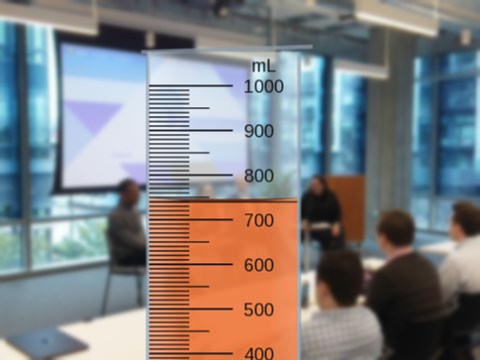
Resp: 740 mL
